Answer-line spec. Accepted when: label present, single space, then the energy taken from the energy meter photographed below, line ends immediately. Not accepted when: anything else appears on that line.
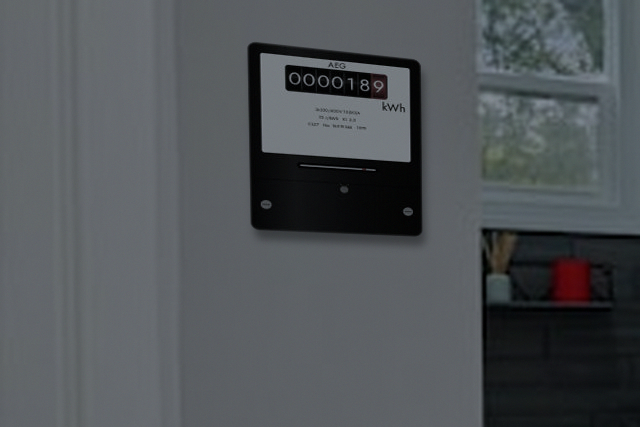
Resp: 18.9 kWh
